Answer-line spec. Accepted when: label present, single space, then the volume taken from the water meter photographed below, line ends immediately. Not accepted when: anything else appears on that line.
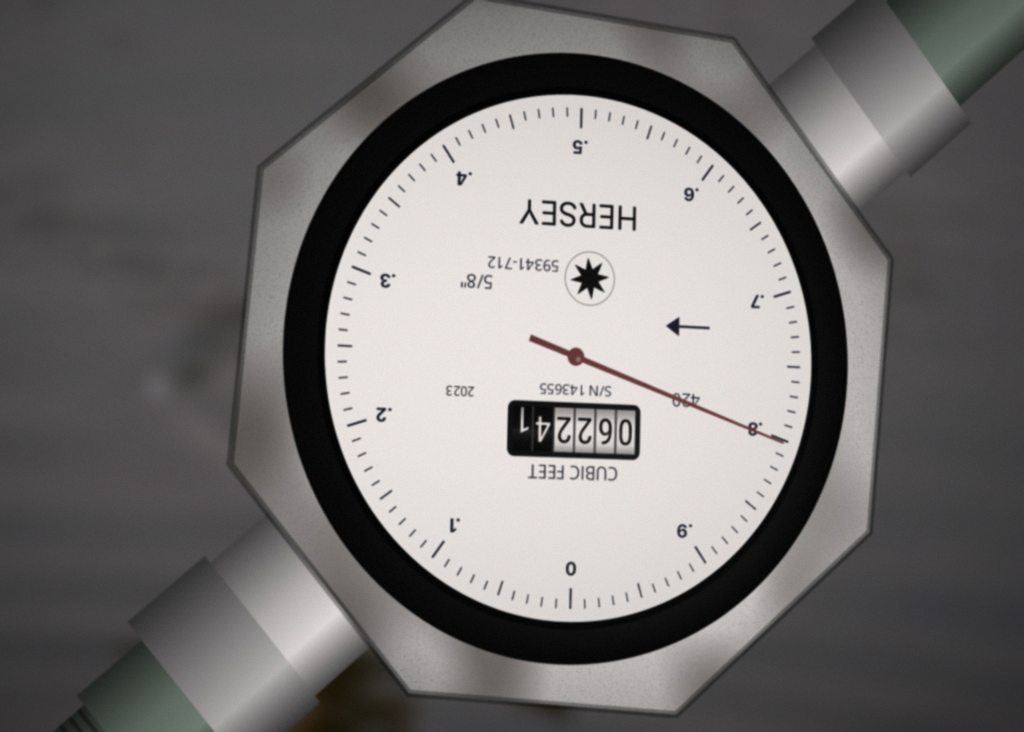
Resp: 62240.80 ft³
